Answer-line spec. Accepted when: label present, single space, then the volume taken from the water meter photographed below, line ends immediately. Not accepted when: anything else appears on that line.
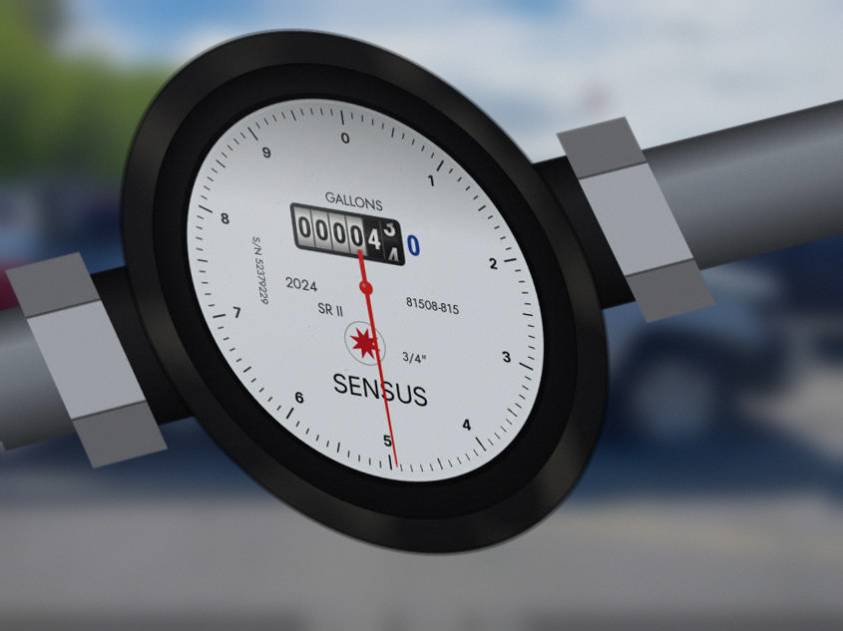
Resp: 434.9 gal
